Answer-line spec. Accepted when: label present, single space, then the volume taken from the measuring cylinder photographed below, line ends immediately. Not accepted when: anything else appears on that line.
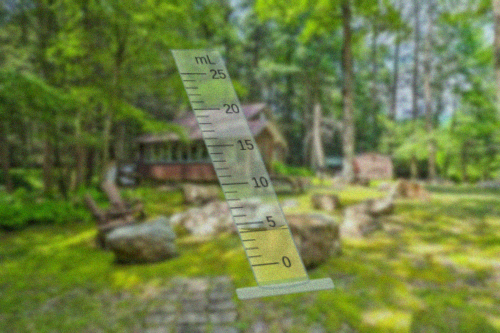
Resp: 4 mL
